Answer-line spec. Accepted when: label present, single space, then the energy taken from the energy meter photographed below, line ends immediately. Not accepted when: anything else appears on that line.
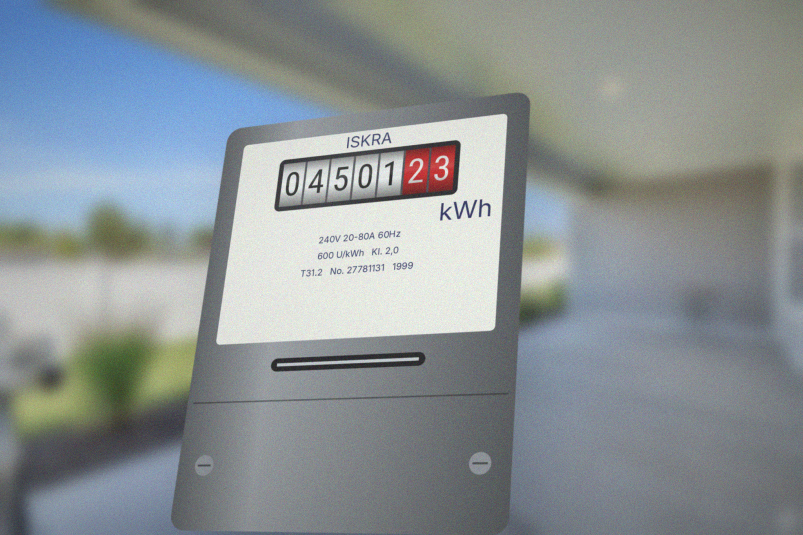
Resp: 4501.23 kWh
